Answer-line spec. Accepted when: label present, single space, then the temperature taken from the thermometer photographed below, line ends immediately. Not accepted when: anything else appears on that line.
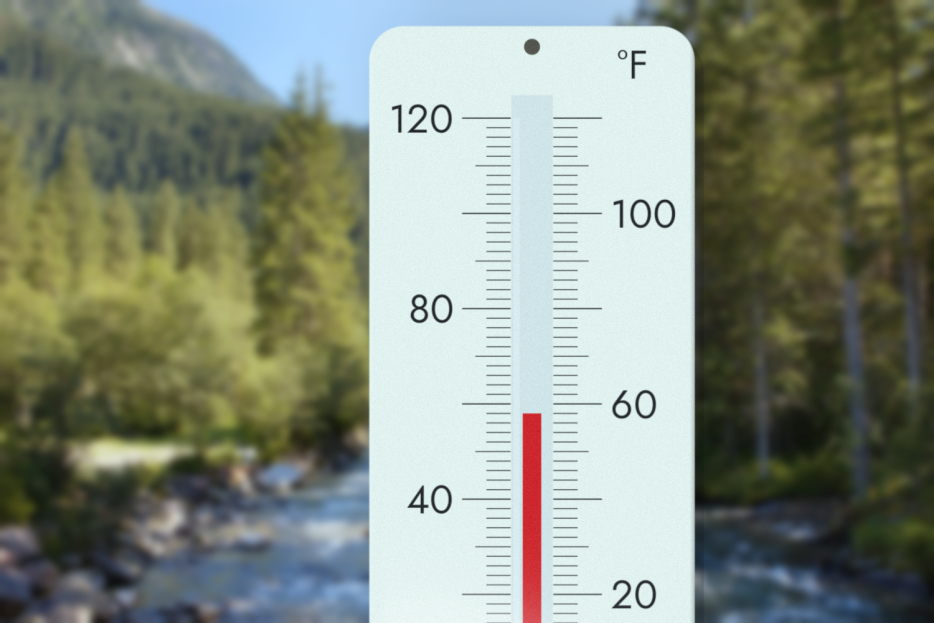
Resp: 58 °F
